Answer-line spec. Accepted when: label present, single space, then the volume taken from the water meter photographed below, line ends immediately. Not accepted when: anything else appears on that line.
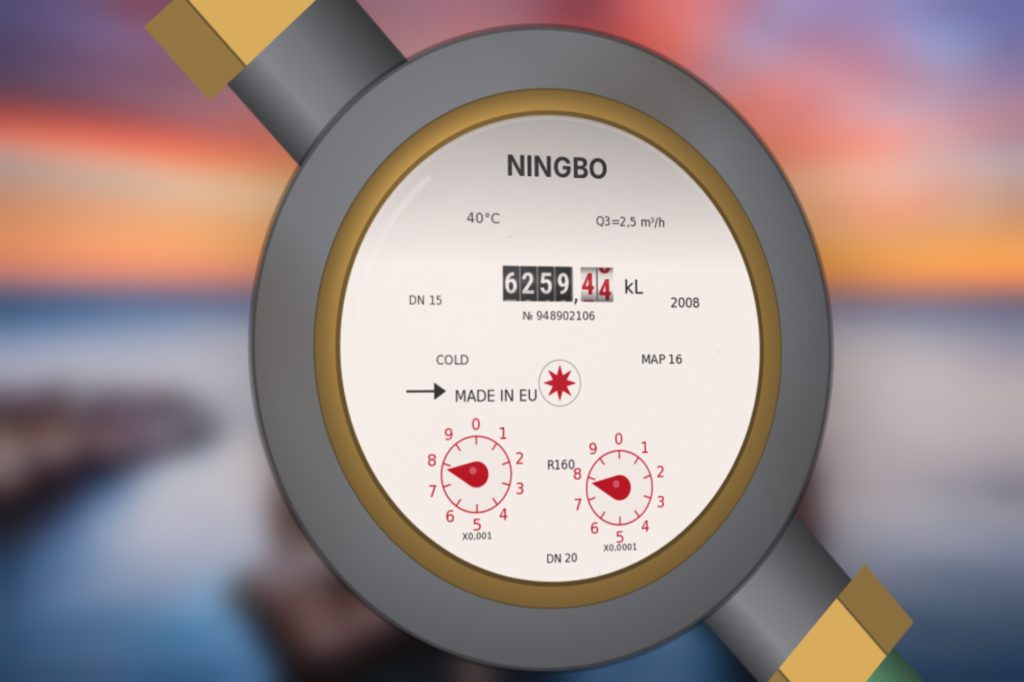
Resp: 6259.4377 kL
